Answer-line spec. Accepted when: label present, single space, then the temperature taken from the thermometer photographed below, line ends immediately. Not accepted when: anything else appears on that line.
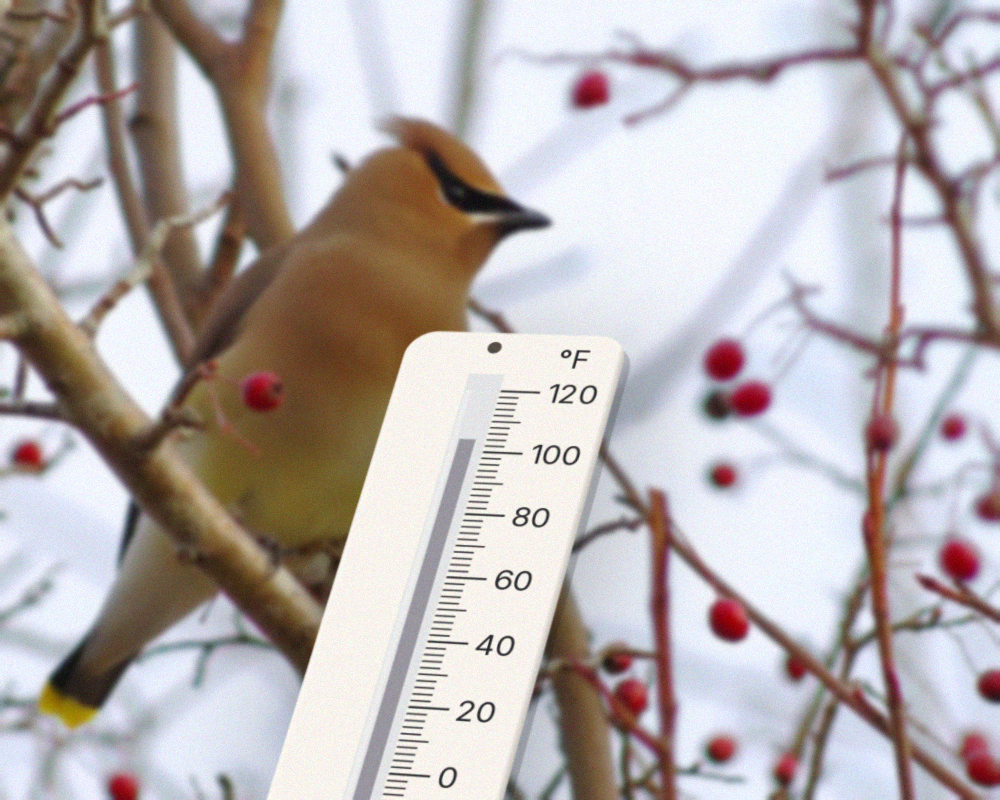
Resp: 104 °F
